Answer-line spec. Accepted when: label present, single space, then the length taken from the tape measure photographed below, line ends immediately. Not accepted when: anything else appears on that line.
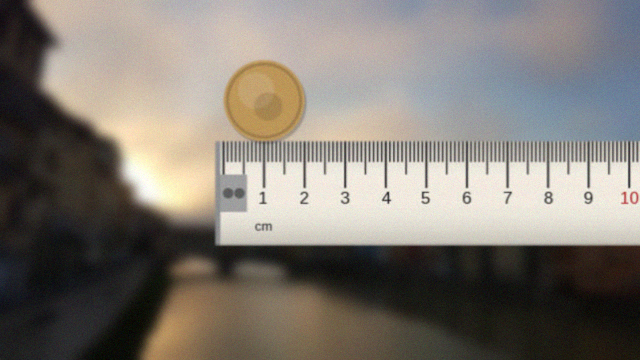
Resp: 2 cm
